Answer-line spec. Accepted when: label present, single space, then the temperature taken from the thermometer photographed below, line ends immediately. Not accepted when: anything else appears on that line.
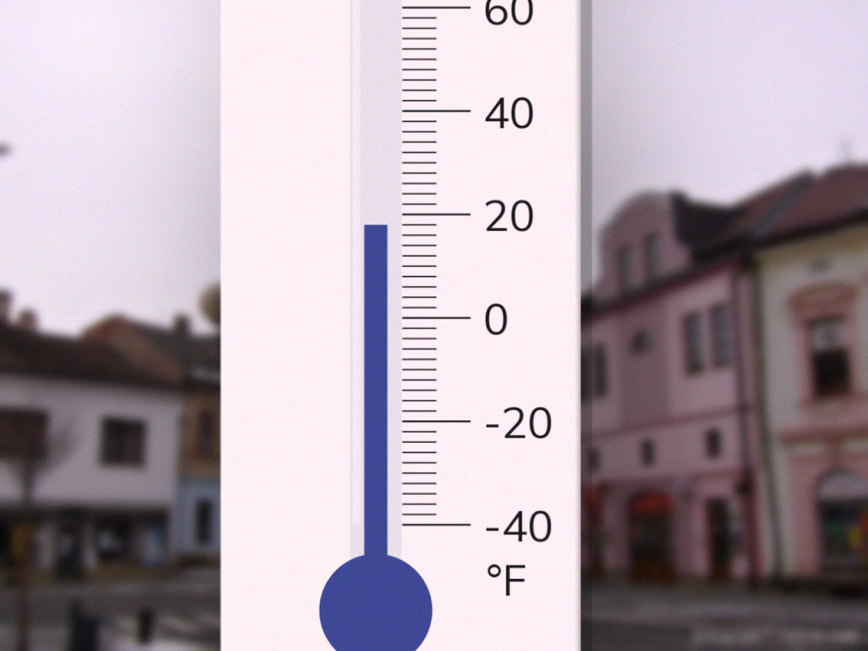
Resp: 18 °F
